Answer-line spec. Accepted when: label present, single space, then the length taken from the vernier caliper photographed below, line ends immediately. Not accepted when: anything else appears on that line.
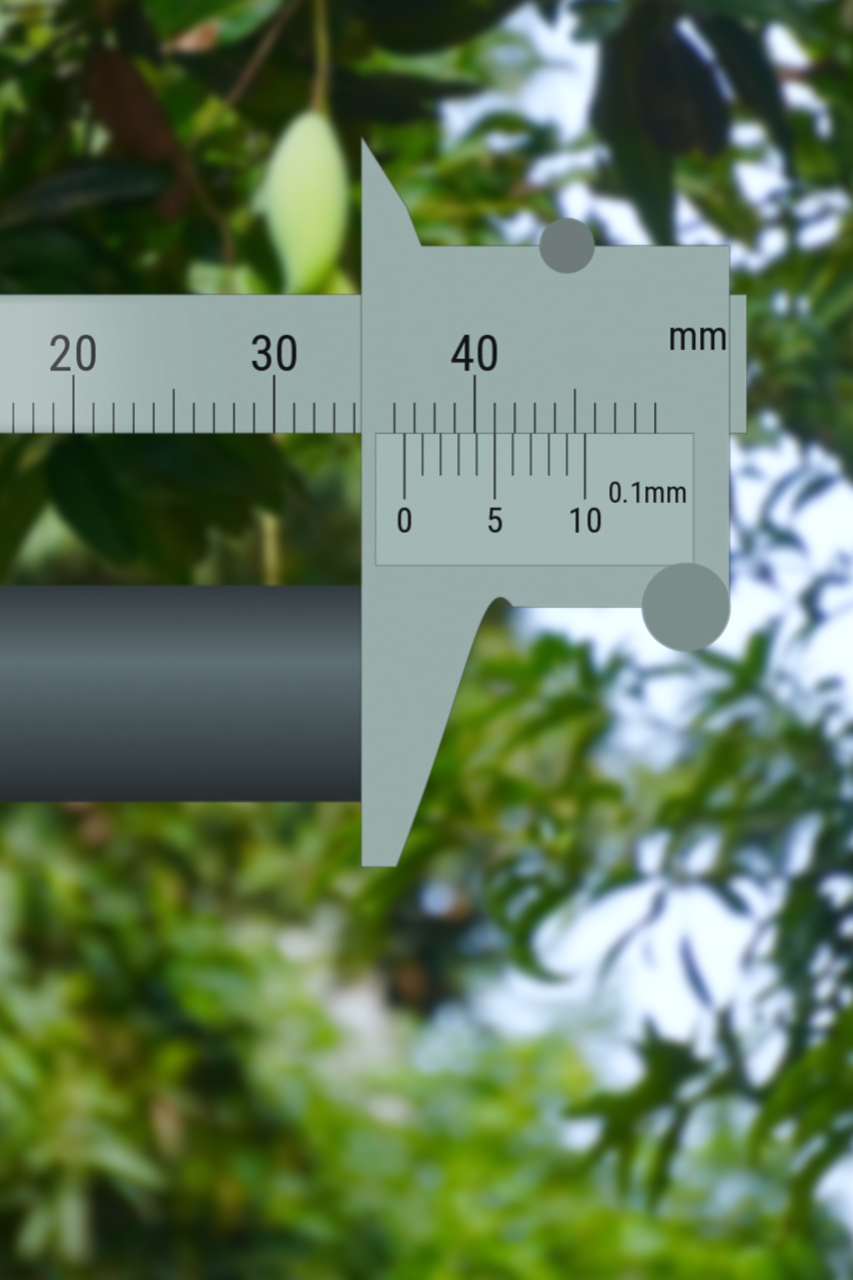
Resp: 36.5 mm
